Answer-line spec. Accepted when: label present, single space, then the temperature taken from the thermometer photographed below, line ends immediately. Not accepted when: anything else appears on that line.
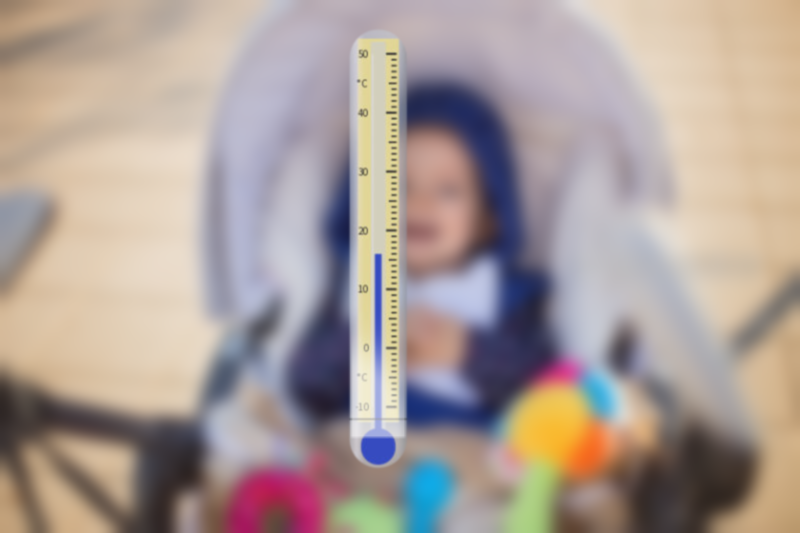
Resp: 16 °C
